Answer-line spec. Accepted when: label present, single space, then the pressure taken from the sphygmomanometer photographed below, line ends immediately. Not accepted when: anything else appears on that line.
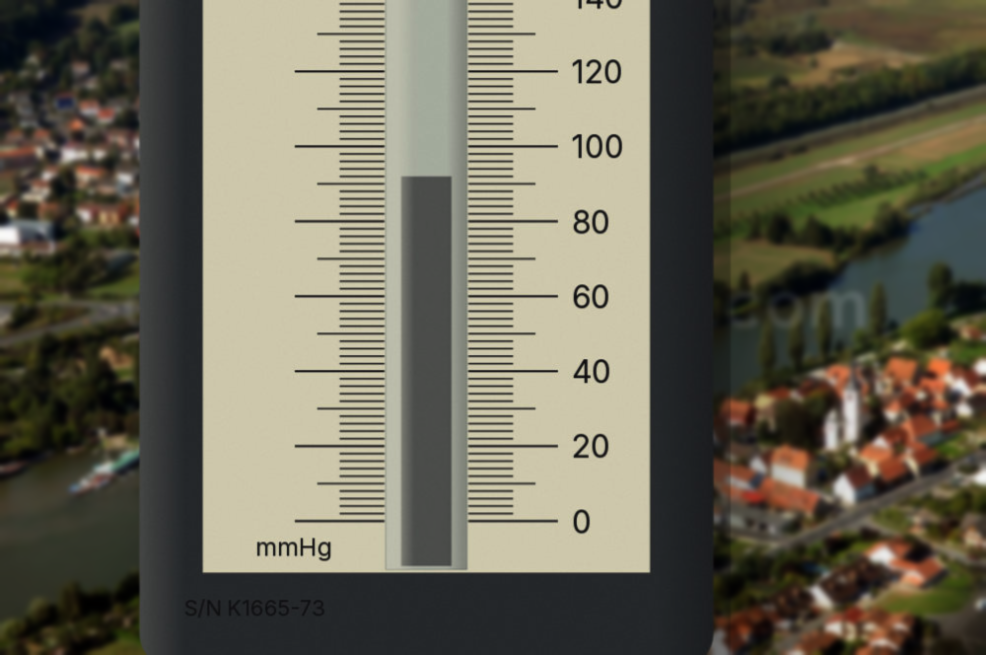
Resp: 92 mmHg
